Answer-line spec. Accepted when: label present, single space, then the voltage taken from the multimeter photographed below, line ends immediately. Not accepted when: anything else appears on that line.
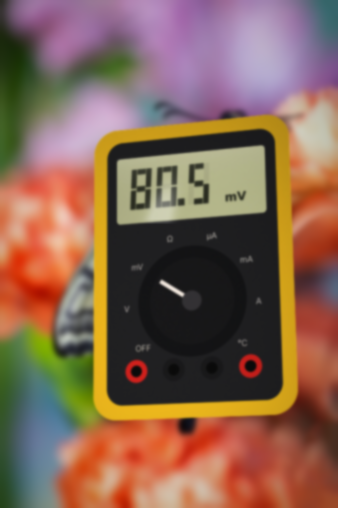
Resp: 80.5 mV
